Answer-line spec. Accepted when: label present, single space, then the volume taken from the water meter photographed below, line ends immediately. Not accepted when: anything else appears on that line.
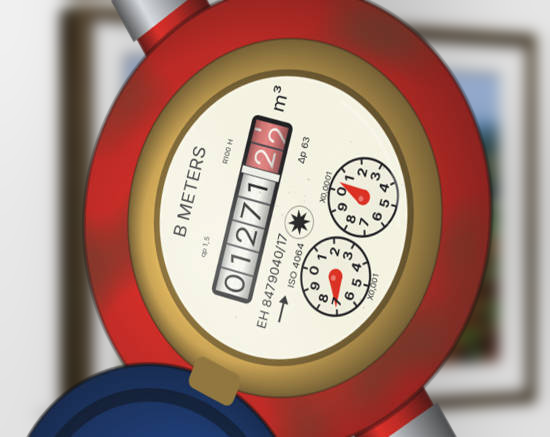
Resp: 1271.2170 m³
